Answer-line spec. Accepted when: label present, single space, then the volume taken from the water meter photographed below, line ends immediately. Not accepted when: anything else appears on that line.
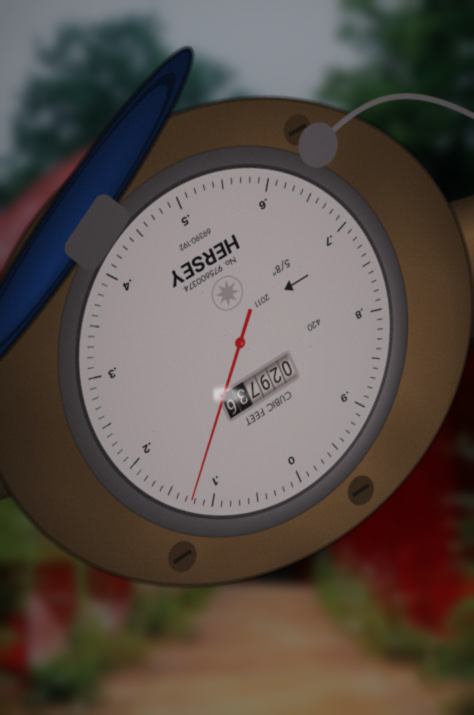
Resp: 29736.12 ft³
